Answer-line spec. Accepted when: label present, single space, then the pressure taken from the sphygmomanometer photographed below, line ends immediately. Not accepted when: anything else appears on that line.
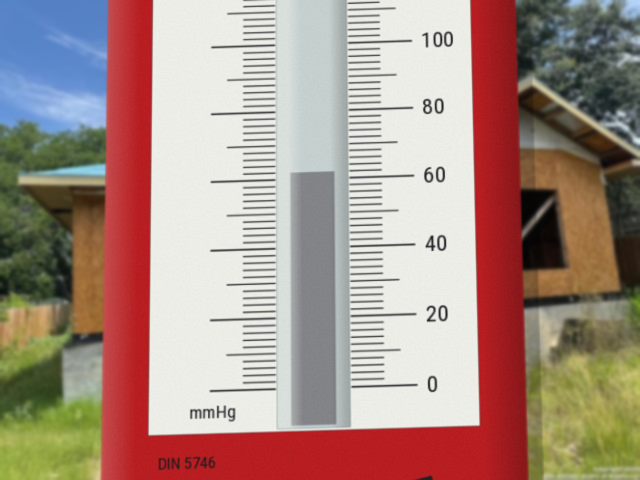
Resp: 62 mmHg
